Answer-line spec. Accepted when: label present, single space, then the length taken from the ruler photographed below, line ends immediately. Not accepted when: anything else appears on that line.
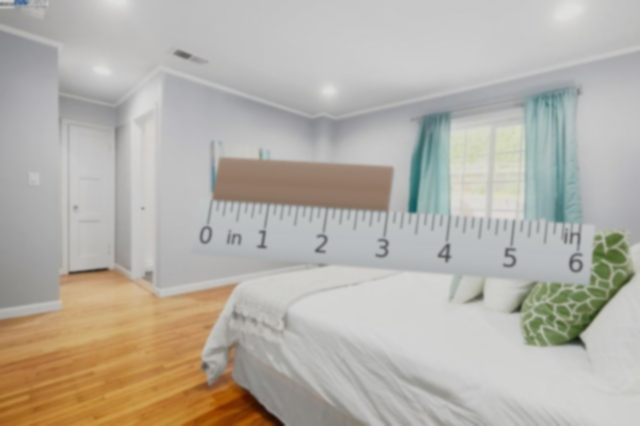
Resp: 3 in
